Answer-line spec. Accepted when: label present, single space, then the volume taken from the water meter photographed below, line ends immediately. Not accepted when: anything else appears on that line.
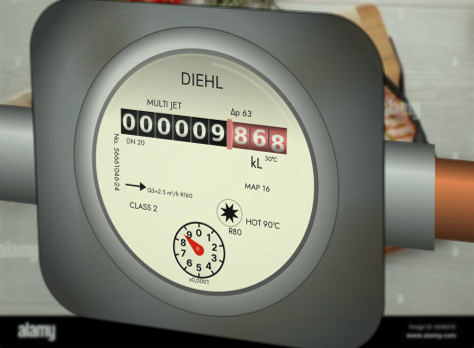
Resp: 9.8678 kL
